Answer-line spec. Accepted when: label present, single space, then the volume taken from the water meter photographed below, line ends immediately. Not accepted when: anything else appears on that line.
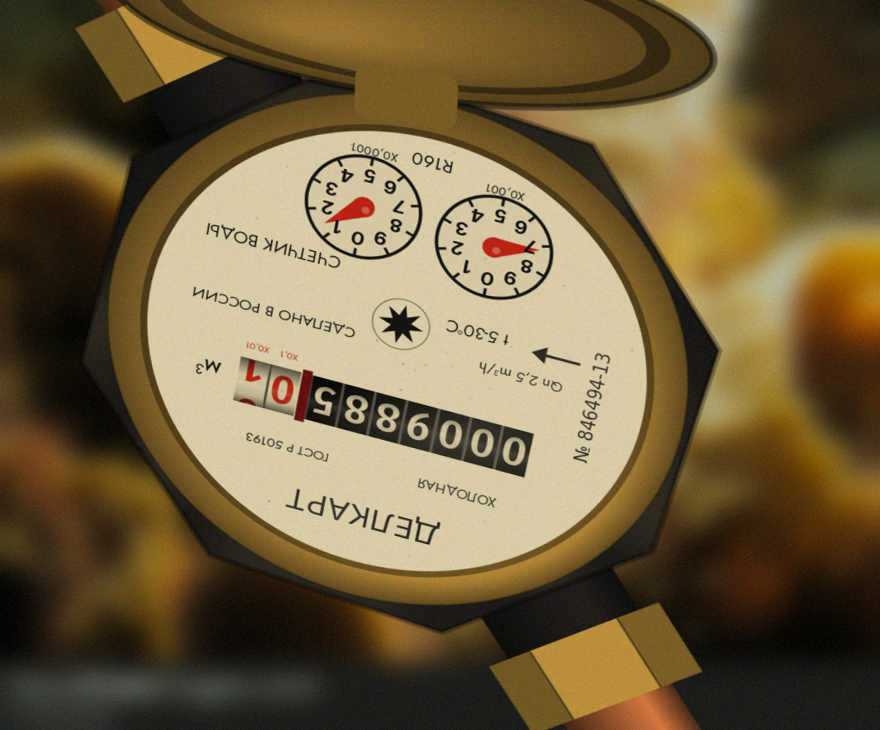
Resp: 9885.0071 m³
